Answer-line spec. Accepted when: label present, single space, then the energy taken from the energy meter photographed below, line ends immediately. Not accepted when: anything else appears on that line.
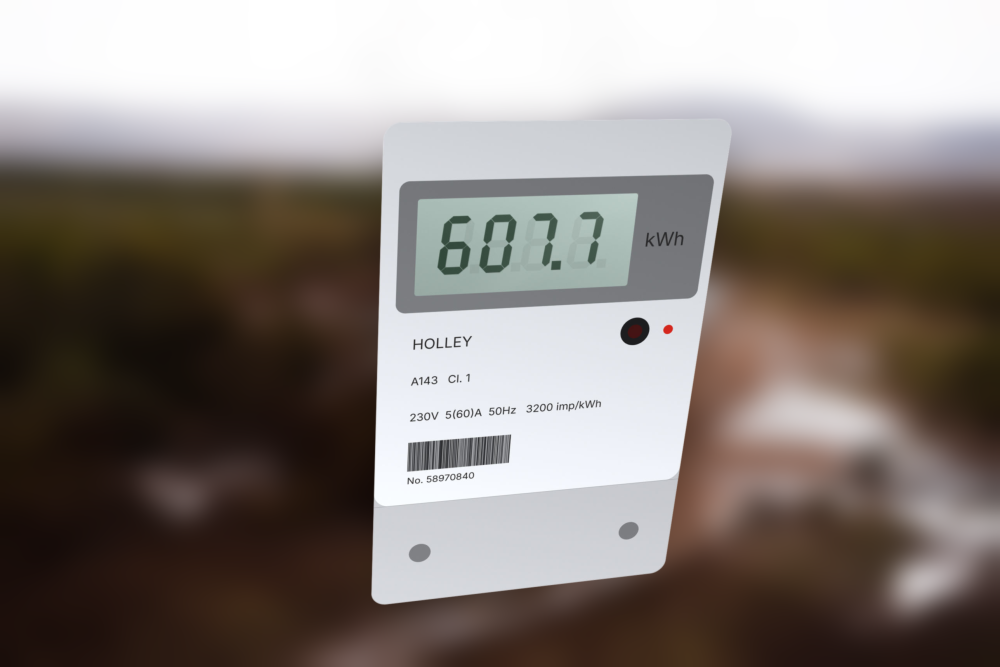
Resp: 607.7 kWh
